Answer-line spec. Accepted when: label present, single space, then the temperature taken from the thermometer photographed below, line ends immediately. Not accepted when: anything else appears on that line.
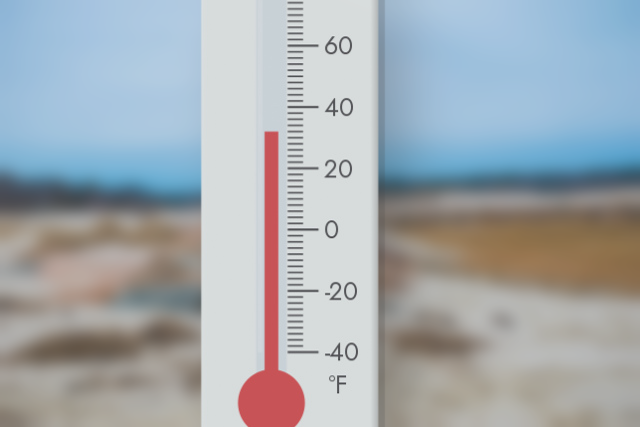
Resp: 32 °F
